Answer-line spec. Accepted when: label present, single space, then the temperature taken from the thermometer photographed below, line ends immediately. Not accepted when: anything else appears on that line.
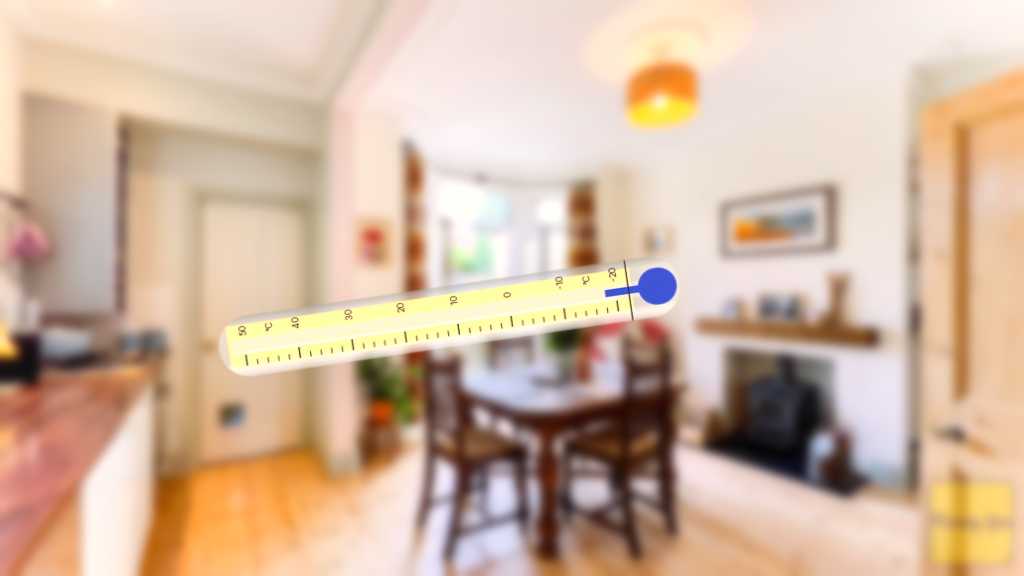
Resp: -18 °C
